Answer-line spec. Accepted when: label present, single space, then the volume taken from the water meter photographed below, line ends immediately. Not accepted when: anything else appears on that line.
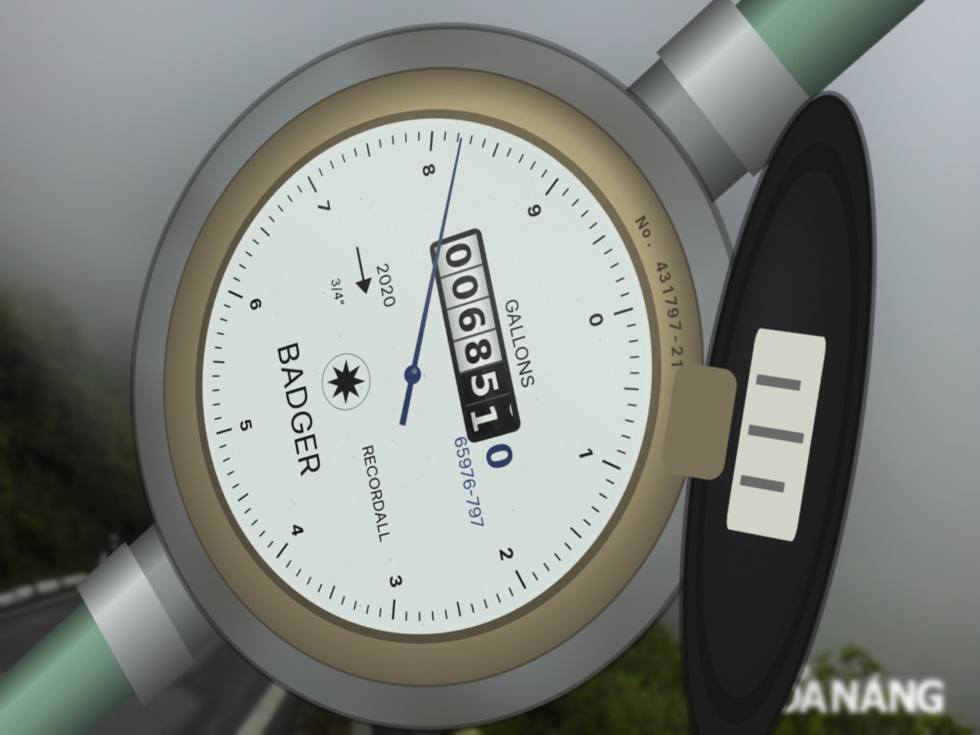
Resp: 68508.2 gal
